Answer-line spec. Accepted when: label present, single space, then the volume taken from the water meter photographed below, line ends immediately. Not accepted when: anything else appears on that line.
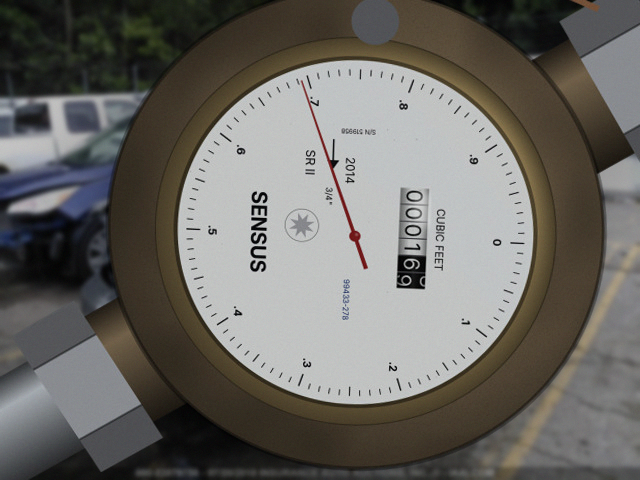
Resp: 168.69 ft³
